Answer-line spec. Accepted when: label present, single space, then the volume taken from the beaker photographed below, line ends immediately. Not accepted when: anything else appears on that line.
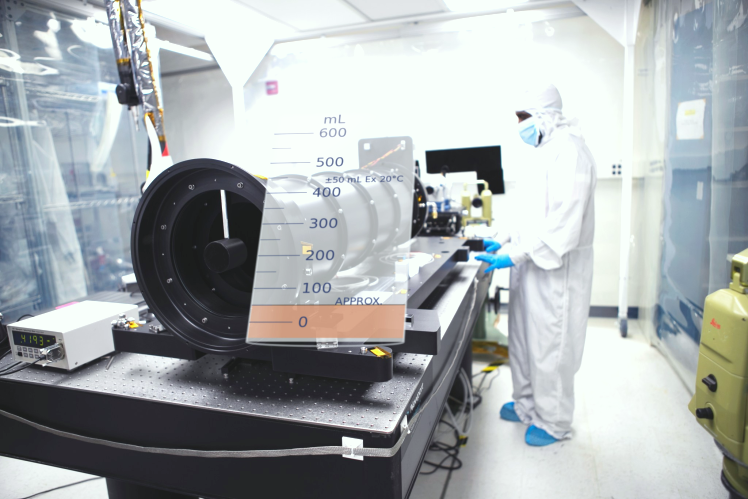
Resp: 50 mL
